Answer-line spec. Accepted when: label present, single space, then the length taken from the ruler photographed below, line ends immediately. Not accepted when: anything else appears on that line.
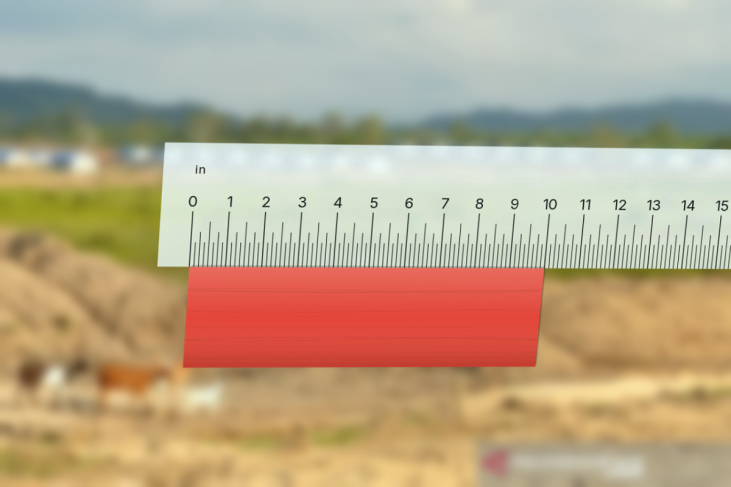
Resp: 10 in
